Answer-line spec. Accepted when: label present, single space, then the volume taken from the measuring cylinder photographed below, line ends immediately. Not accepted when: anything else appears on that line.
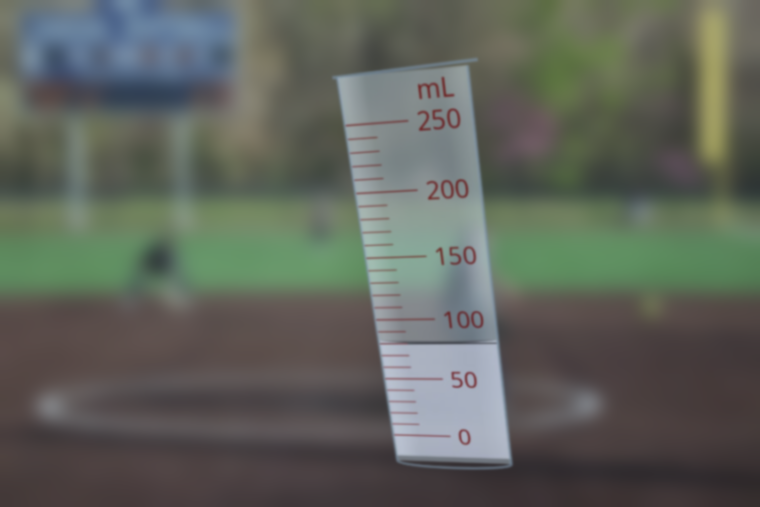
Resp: 80 mL
